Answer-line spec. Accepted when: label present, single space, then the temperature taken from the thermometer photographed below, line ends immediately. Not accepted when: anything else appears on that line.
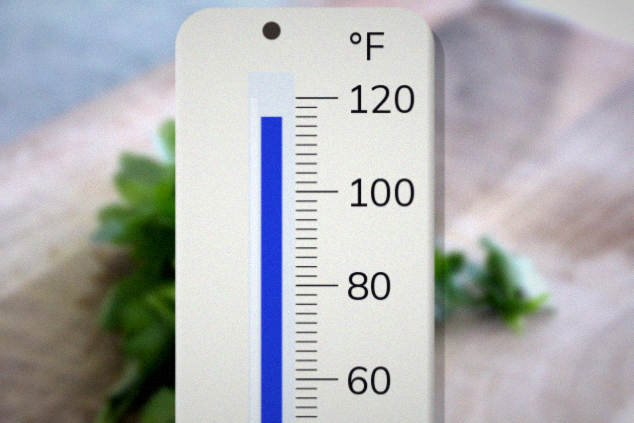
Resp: 116 °F
